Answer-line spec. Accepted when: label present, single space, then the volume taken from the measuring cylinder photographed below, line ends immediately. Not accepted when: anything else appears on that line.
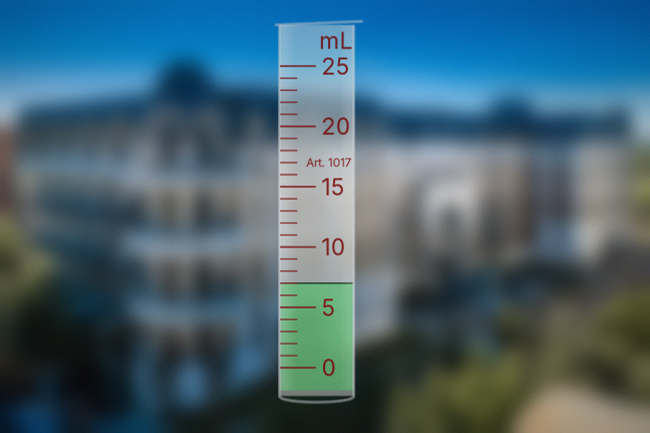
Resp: 7 mL
